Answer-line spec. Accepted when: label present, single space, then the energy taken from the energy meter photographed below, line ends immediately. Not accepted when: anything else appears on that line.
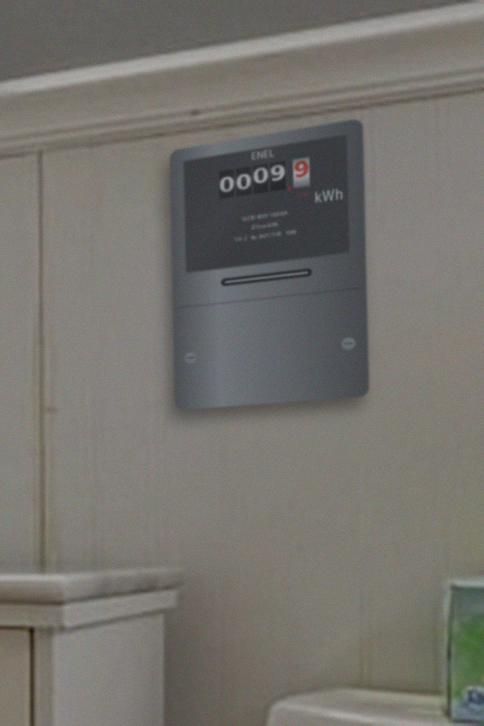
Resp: 9.9 kWh
